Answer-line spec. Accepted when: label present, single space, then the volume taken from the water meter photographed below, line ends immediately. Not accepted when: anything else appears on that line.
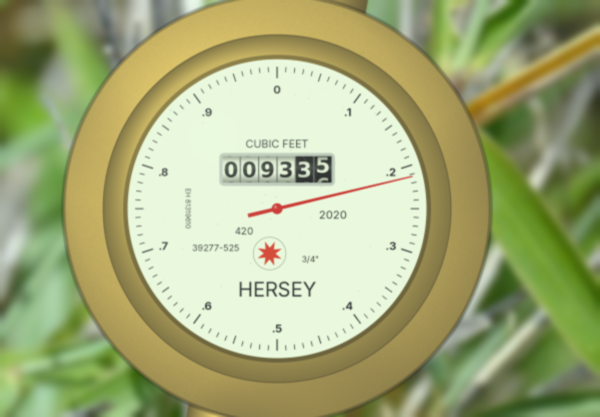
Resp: 9335.21 ft³
